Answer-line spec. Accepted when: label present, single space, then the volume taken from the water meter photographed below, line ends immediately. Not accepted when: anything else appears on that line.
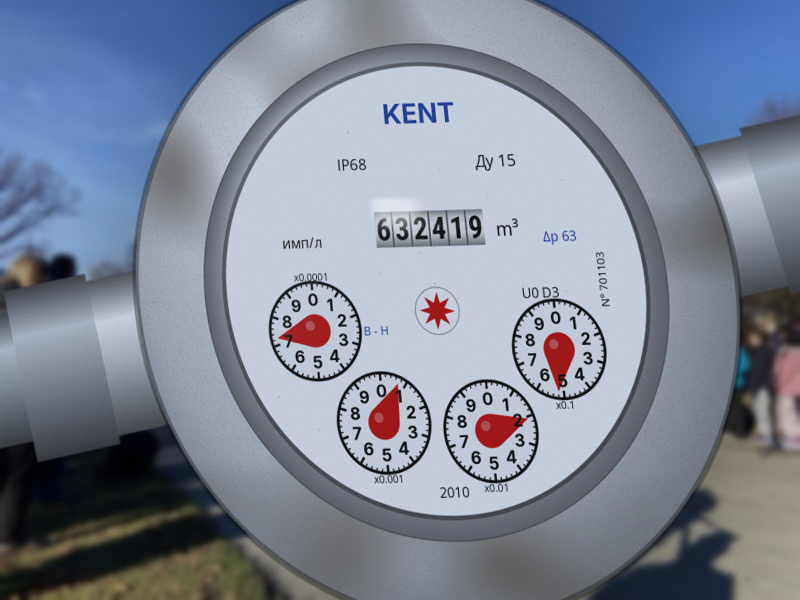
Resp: 632419.5207 m³
